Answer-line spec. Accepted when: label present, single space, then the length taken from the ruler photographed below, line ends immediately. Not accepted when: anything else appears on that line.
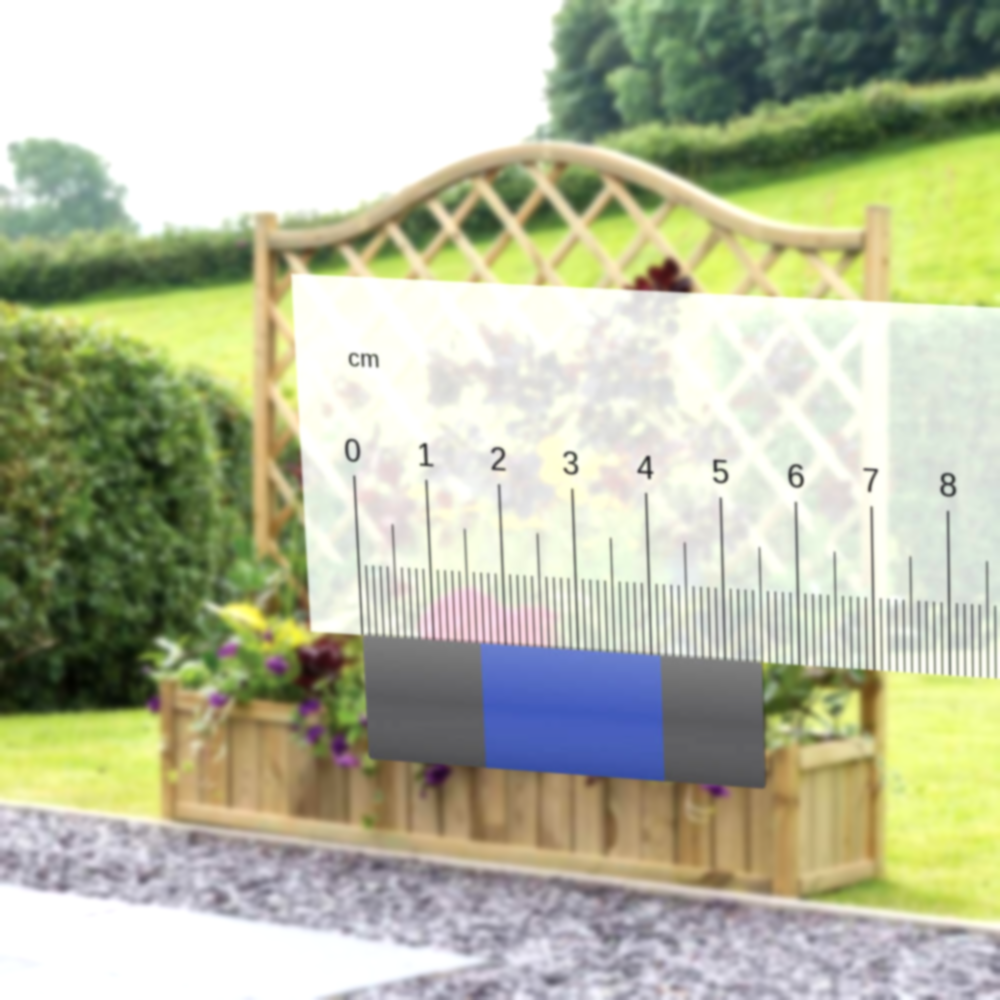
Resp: 5.5 cm
